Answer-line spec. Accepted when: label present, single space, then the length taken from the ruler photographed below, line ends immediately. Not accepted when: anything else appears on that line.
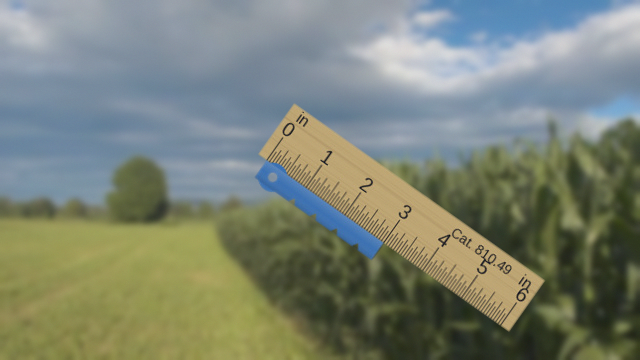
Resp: 3 in
